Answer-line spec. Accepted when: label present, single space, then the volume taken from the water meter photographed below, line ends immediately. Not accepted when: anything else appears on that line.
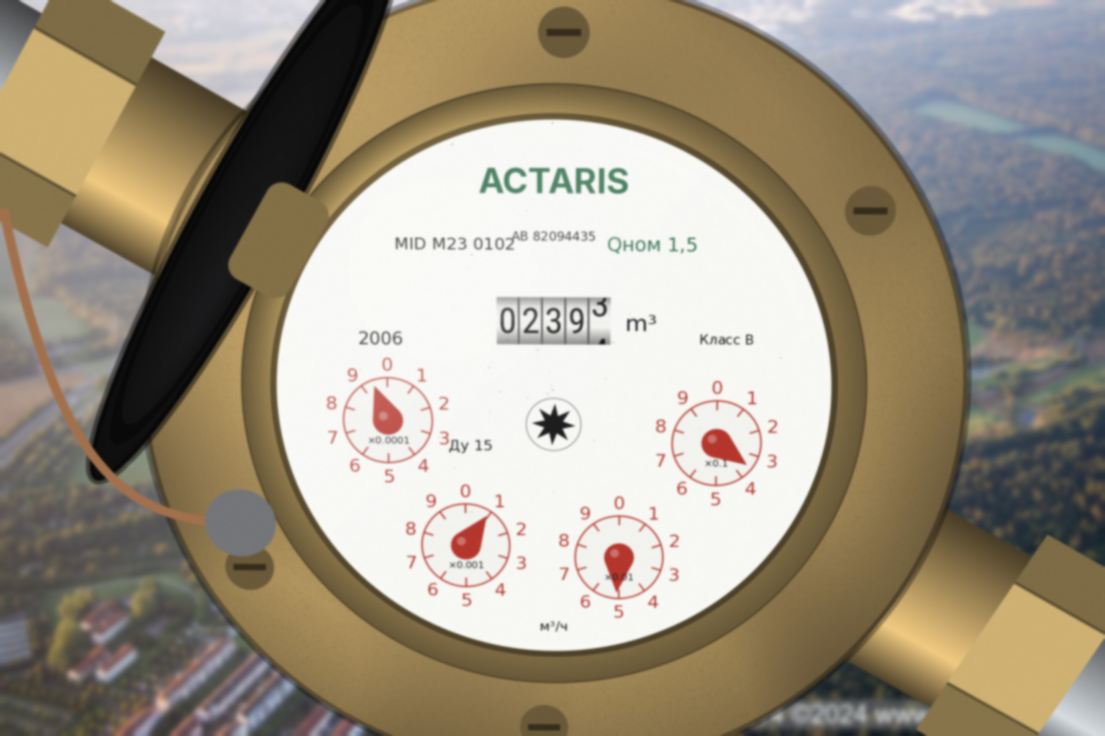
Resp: 2393.3509 m³
